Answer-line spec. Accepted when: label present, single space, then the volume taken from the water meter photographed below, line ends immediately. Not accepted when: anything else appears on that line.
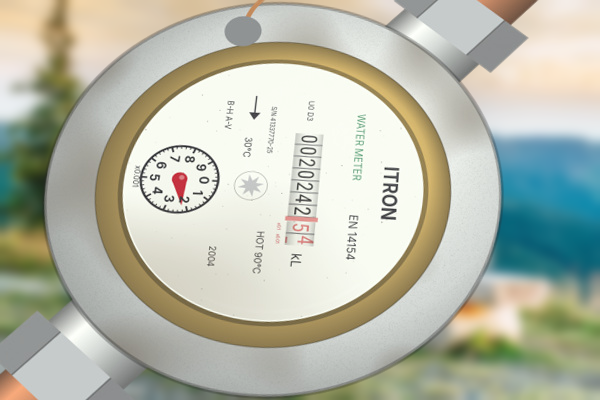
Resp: 20242.542 kL
